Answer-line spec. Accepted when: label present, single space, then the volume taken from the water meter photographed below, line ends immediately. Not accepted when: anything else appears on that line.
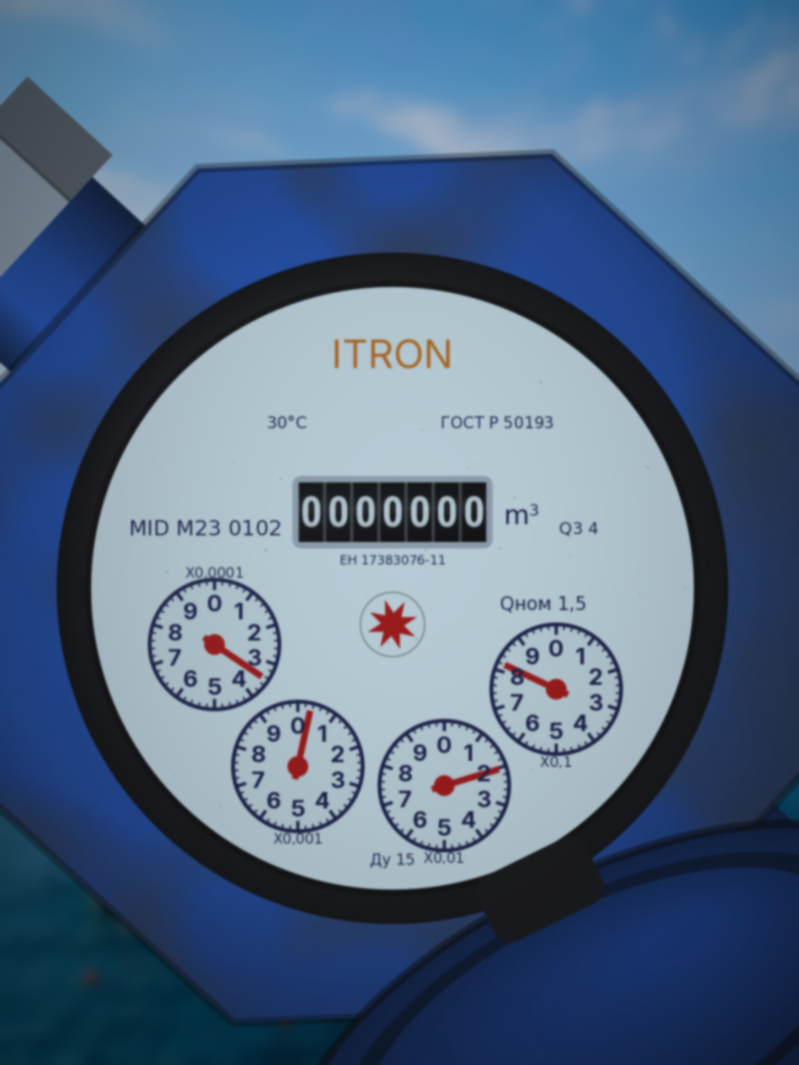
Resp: 0.8203 m³
